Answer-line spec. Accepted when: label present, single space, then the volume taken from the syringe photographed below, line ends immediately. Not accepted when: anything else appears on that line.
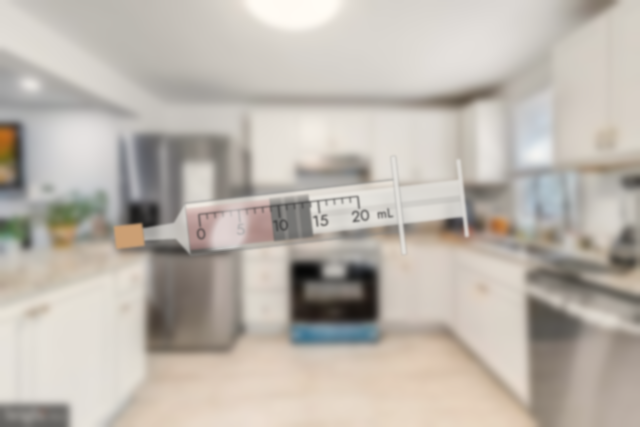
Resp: 9 mL
